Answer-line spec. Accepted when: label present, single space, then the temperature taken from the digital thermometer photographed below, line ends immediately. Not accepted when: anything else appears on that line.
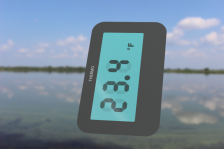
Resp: 23.4 °F
